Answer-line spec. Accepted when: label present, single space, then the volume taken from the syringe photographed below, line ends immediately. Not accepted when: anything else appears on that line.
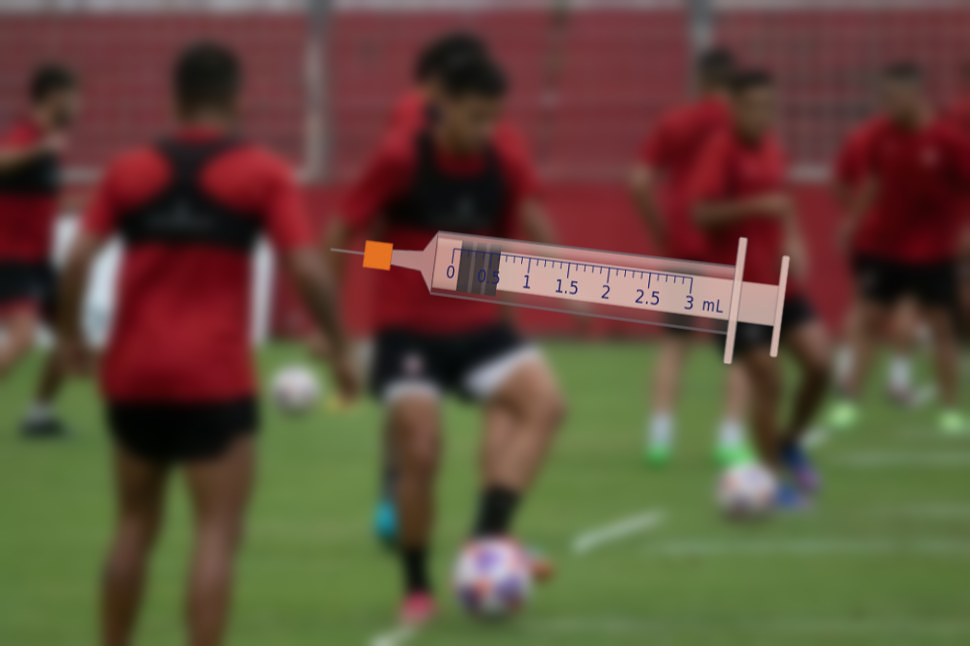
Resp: 0.1 mL
